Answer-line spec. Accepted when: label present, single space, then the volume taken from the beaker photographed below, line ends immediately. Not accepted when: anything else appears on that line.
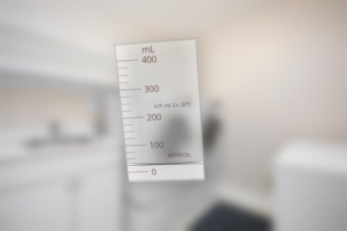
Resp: 25 mL
